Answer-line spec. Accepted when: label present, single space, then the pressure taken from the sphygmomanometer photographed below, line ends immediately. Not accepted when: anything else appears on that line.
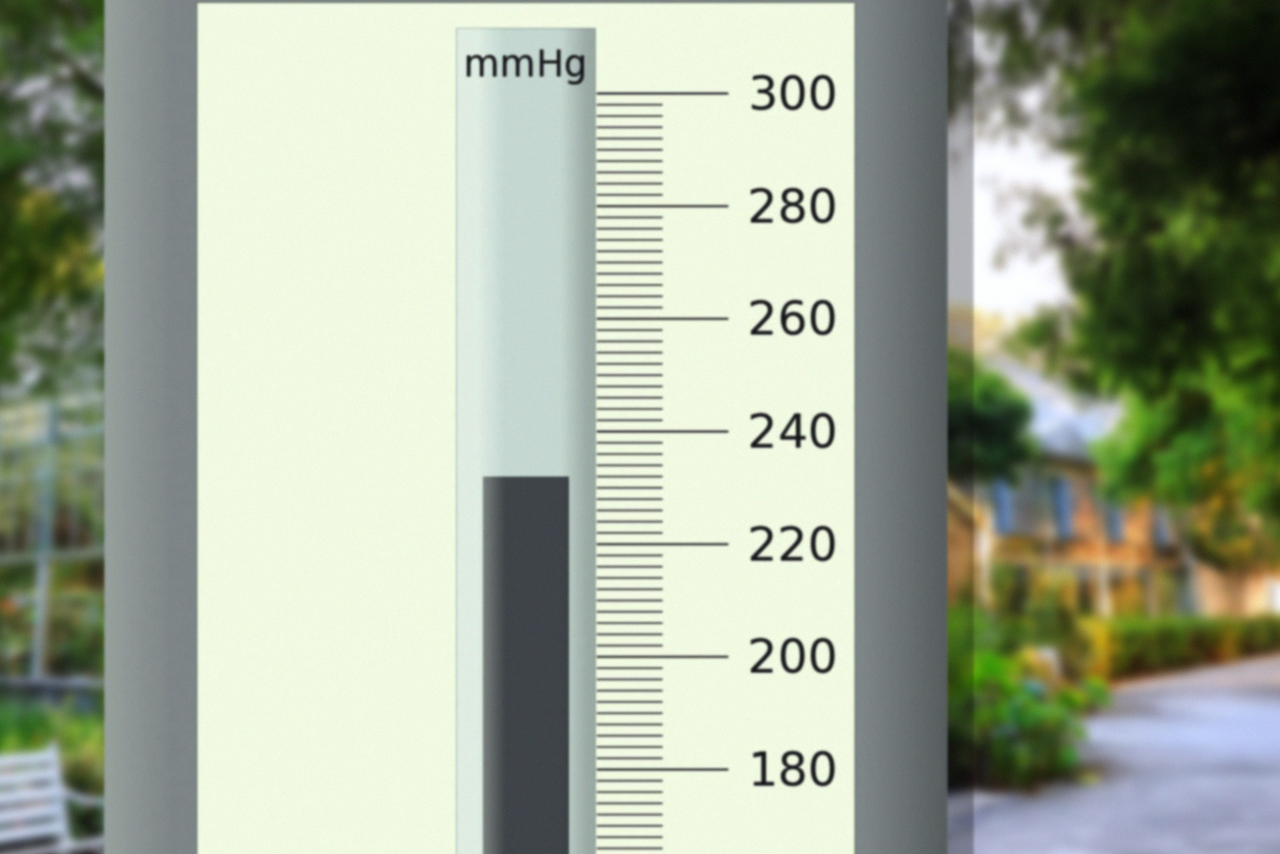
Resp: 232 mmHg
